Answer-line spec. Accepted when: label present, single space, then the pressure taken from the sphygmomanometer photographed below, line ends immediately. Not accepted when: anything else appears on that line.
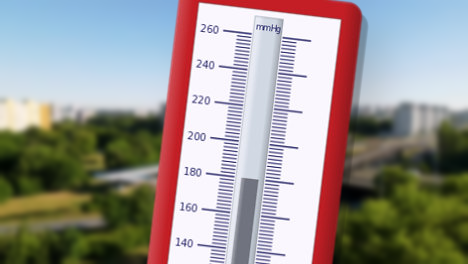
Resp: 180 mmHg
